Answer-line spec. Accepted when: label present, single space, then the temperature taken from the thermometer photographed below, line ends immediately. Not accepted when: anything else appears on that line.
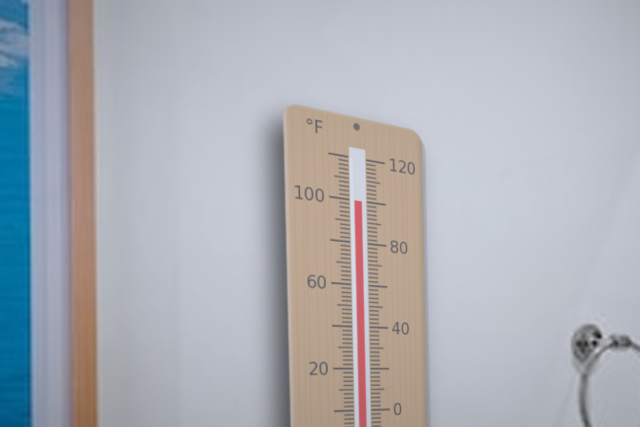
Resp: 100 °F
